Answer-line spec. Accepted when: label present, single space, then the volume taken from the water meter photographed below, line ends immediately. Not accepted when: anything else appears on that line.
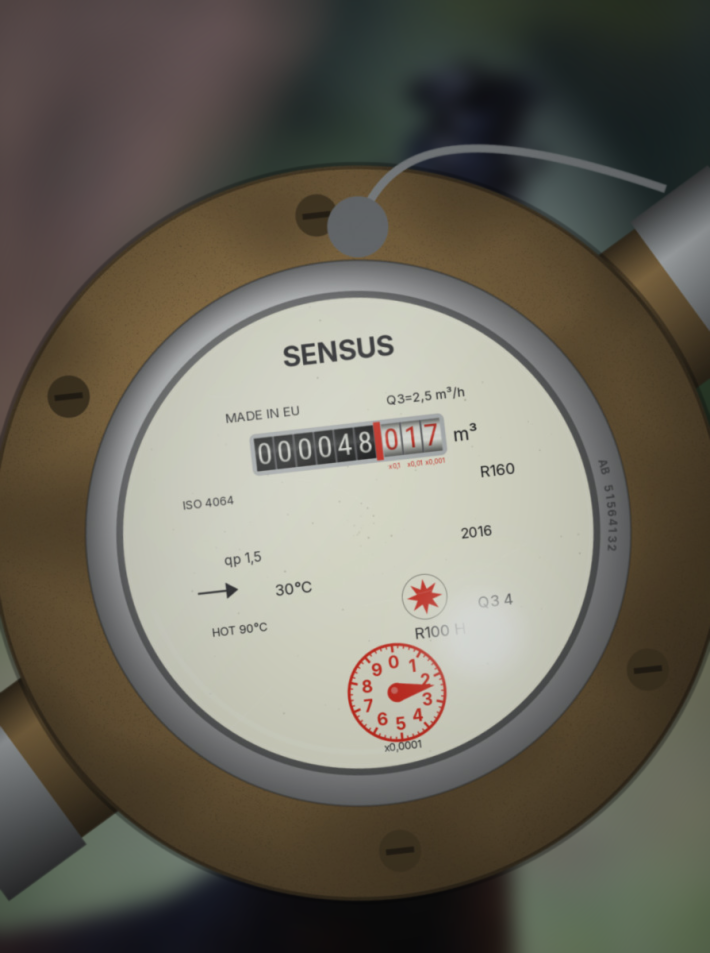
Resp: 48.0172 m³
